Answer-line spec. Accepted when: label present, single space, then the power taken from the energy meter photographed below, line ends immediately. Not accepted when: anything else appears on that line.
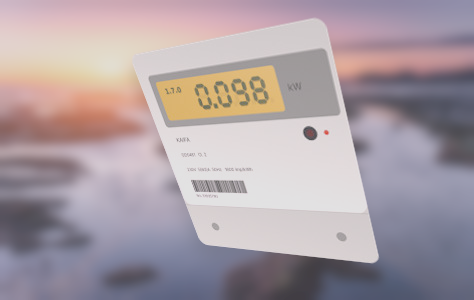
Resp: 0.098 kW
